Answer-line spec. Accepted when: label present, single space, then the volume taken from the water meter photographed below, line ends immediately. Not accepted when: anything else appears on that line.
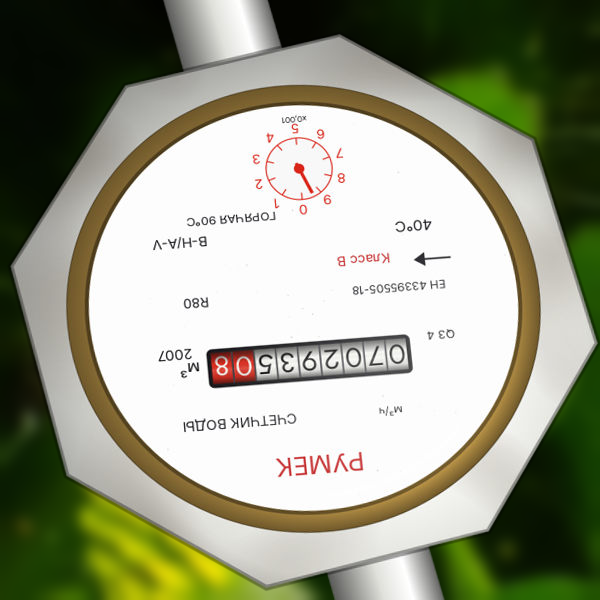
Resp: 702935.079 m³
